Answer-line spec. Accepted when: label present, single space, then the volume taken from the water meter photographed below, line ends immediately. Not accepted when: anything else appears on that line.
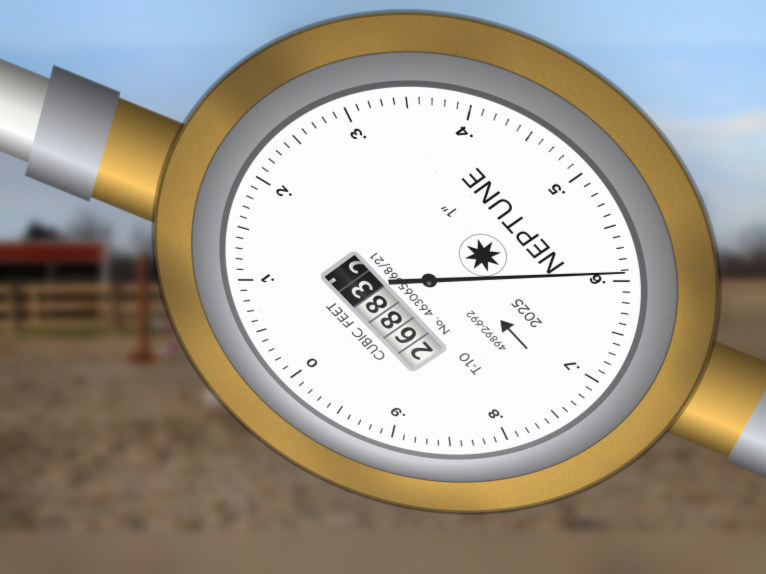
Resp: 268831.59 ft³
